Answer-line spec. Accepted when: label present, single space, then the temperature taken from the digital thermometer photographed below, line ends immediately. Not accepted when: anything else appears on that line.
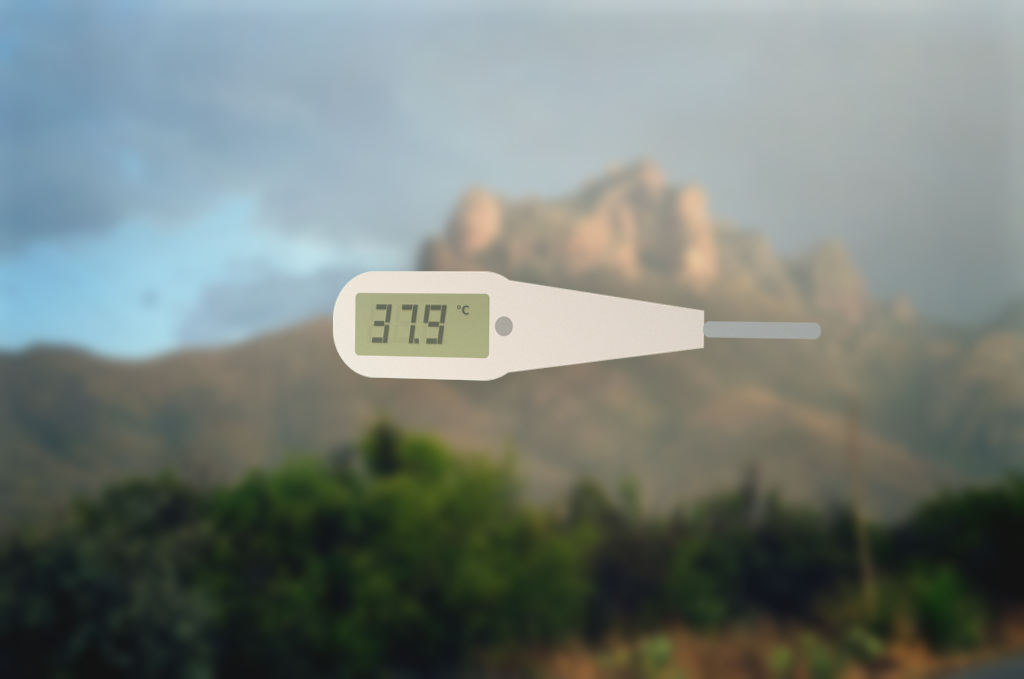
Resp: 37.9 °C
